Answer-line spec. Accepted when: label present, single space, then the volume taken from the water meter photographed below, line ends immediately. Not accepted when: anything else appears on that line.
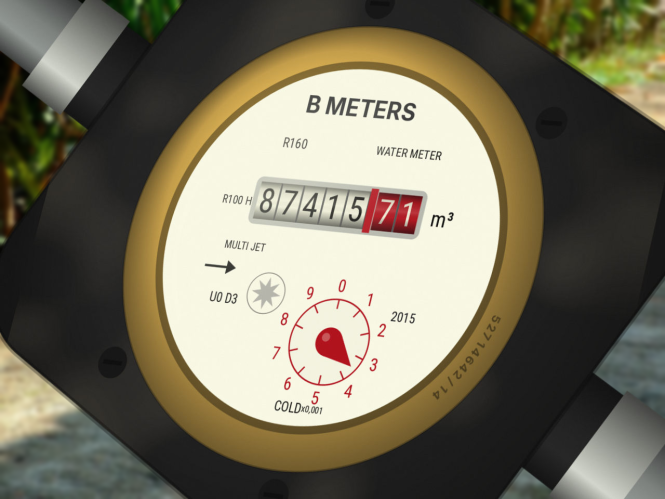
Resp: 87415.713 m³
